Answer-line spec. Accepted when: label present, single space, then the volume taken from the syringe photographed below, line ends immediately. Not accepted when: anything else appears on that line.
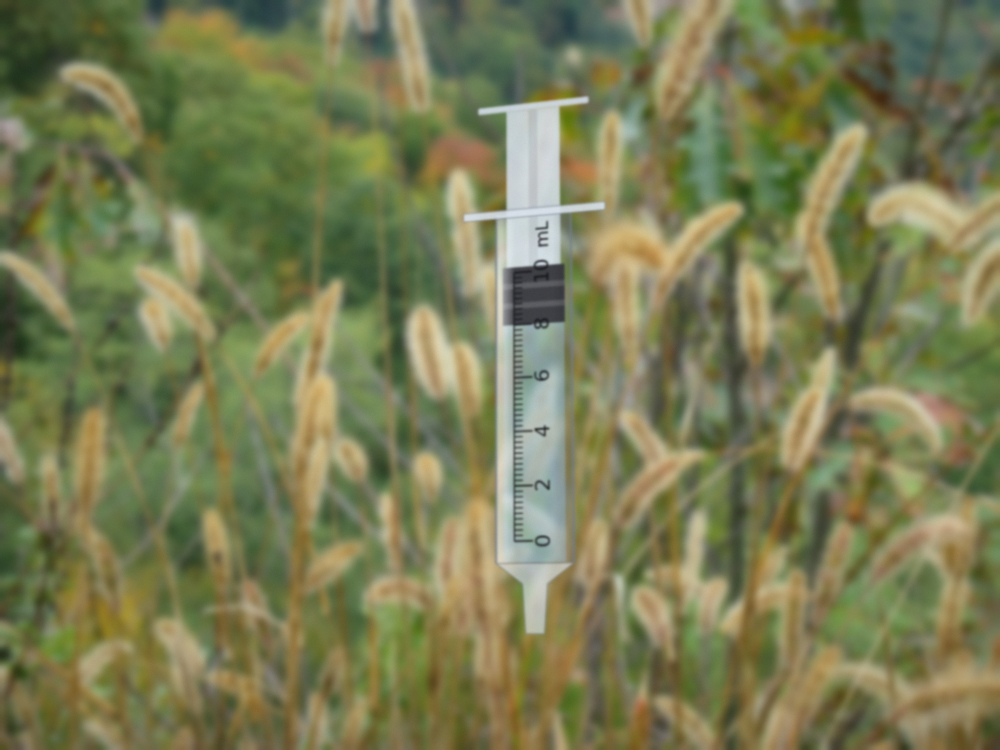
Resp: 8 mL
